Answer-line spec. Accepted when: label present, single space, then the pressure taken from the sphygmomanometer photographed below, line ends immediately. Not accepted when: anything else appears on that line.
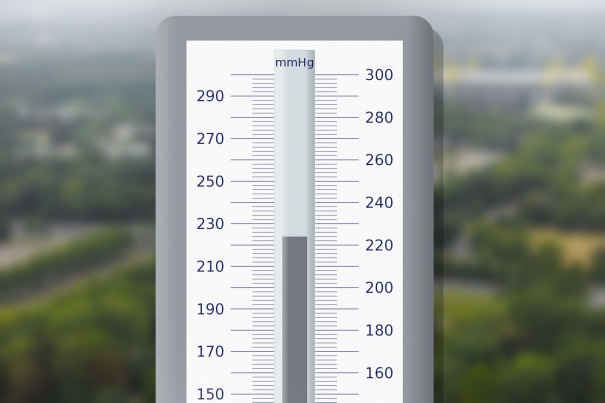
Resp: 224 mmHg
